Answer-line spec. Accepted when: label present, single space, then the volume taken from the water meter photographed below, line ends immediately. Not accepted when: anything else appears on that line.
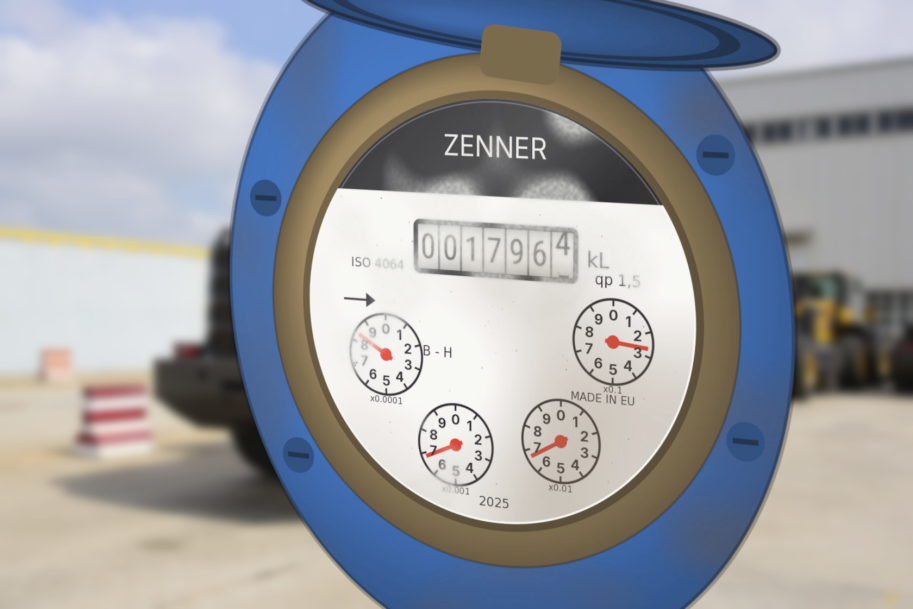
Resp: 17964.2668 kL
